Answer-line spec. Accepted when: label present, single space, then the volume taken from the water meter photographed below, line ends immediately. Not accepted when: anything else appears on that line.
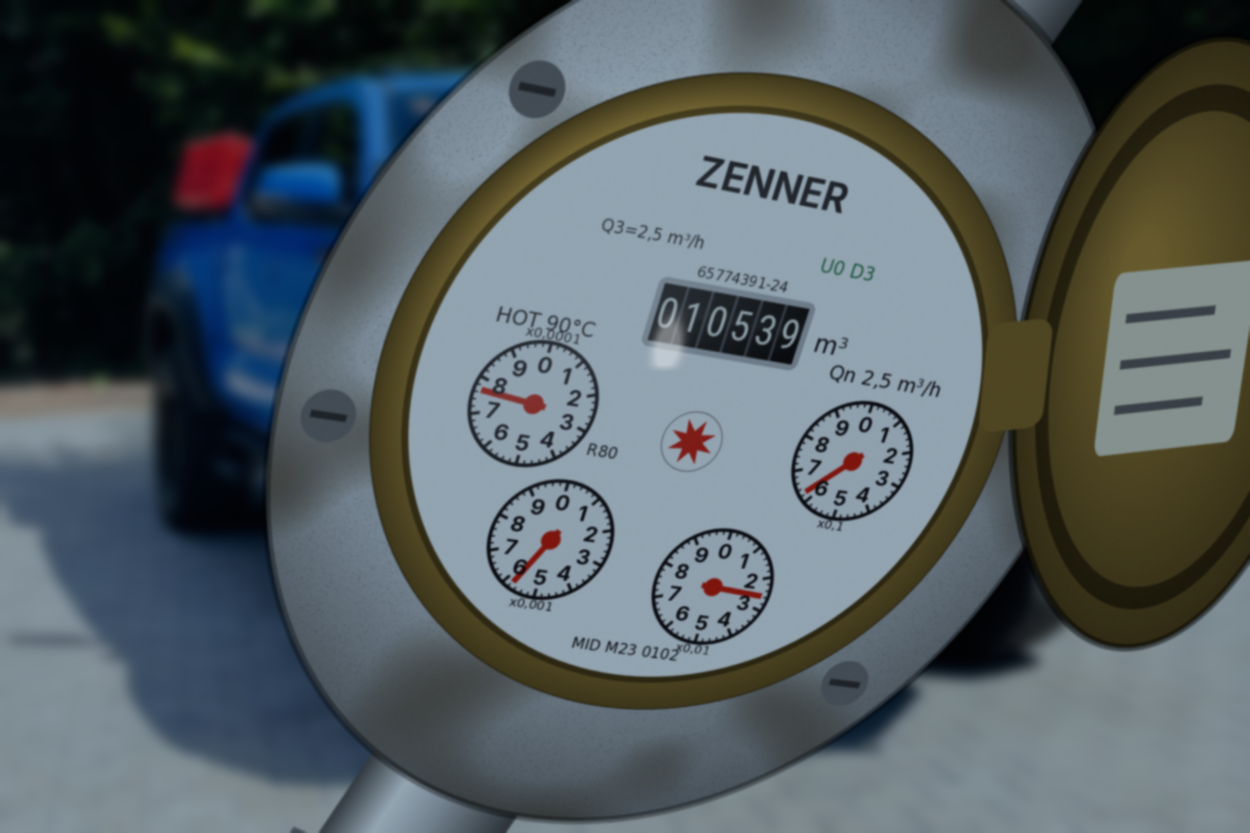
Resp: 10539.6257 m³
